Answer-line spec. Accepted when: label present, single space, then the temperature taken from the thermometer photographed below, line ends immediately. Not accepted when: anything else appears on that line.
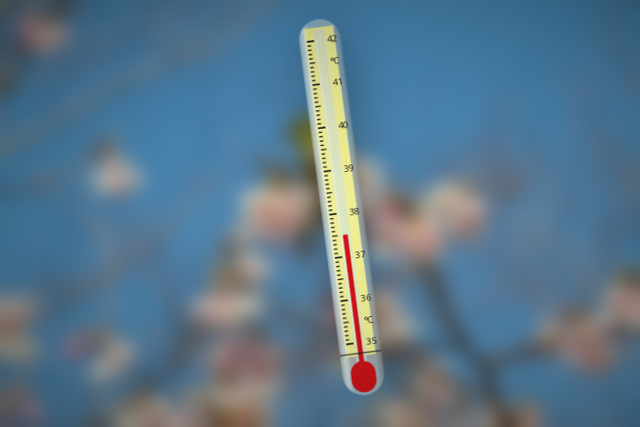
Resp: 37.5 °C
